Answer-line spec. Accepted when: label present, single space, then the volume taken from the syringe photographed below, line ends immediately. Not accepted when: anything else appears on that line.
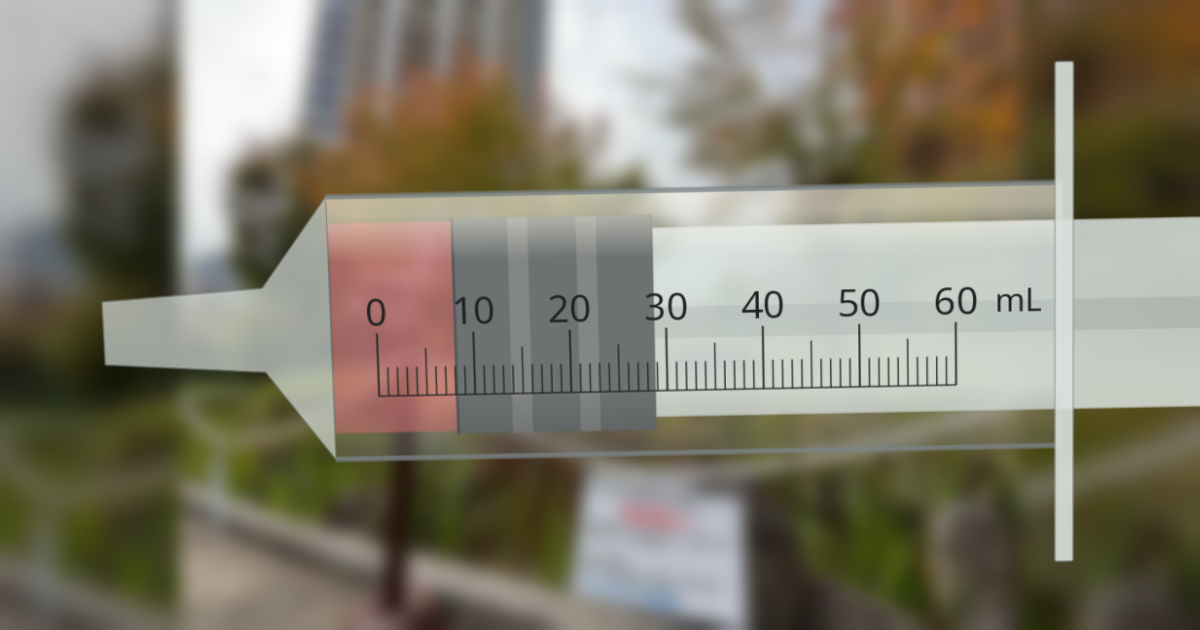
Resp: 8 mL
